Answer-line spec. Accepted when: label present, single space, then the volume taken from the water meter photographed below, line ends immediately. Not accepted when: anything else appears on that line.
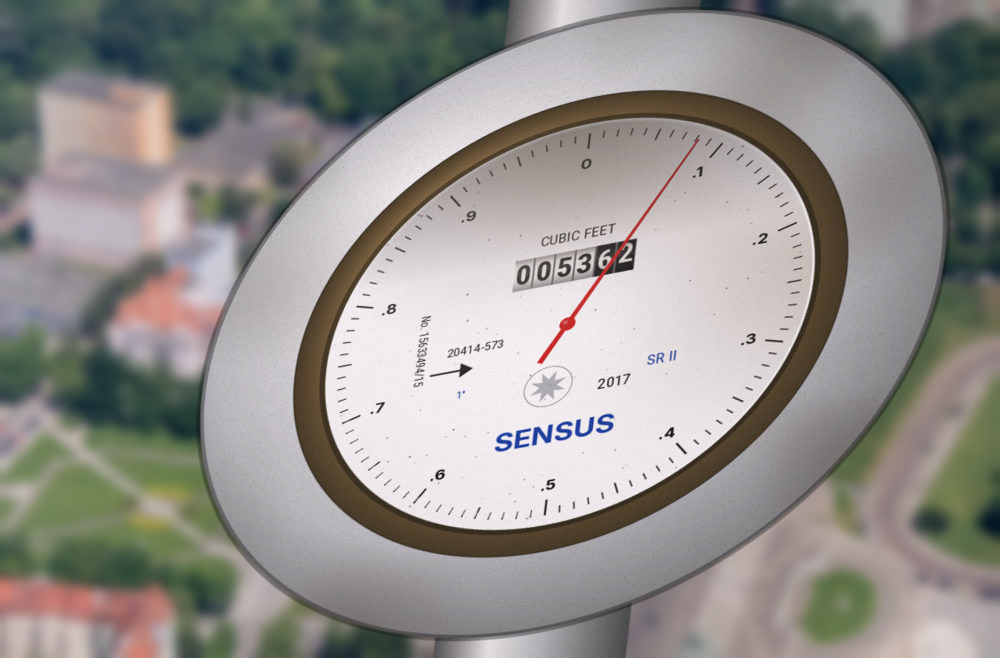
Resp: 5362.08 ft³
